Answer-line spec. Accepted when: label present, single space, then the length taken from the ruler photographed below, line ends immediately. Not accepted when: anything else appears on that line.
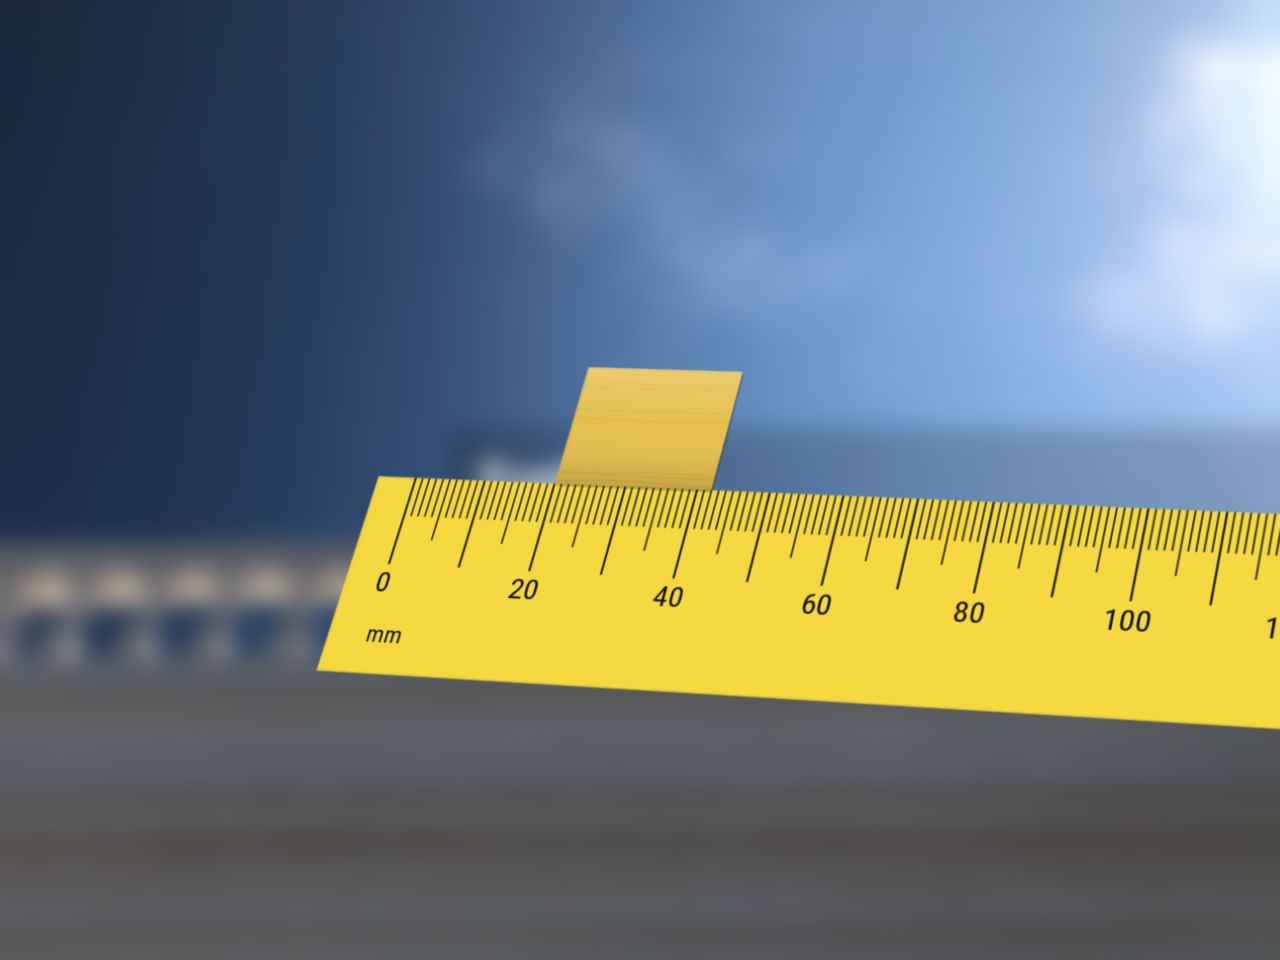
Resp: 22 mm
